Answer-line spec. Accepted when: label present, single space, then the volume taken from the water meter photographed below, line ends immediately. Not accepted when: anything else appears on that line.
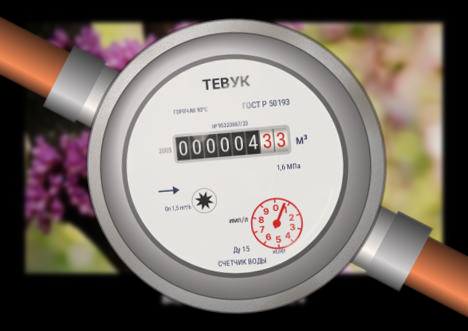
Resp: 4.330 m³
